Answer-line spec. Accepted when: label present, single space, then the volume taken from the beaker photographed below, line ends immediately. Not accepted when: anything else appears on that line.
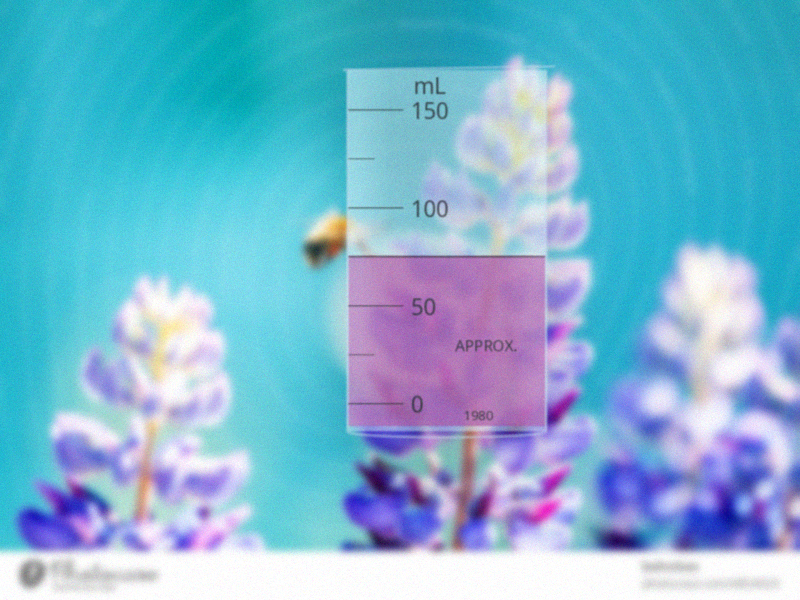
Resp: 75 mL
